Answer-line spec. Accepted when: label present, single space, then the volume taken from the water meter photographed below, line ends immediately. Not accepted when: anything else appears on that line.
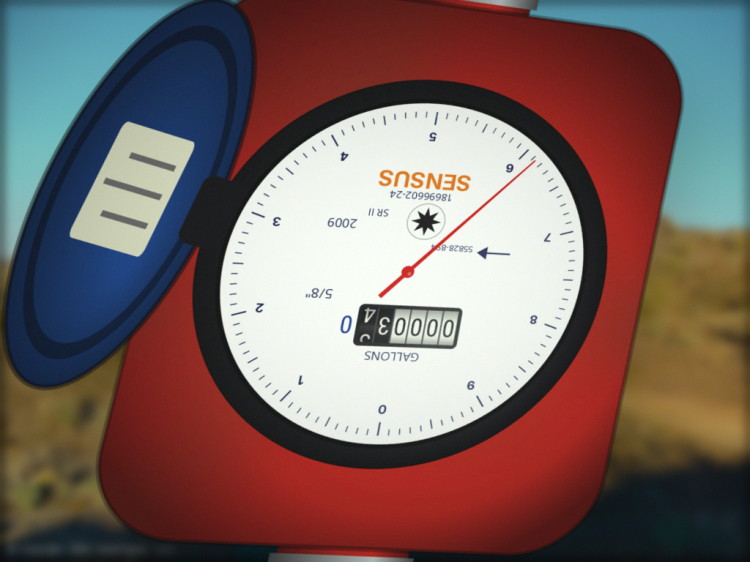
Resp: 336.1 gal
